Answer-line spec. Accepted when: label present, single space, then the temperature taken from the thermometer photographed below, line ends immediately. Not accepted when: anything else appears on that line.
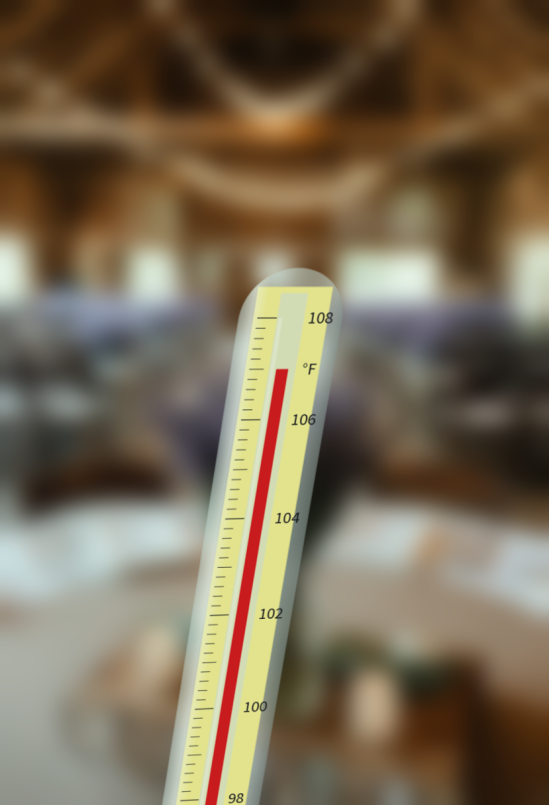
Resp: 107 °F
